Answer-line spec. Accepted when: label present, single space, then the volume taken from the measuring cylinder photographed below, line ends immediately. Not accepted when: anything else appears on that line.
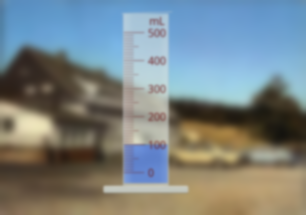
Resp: 100 mL
